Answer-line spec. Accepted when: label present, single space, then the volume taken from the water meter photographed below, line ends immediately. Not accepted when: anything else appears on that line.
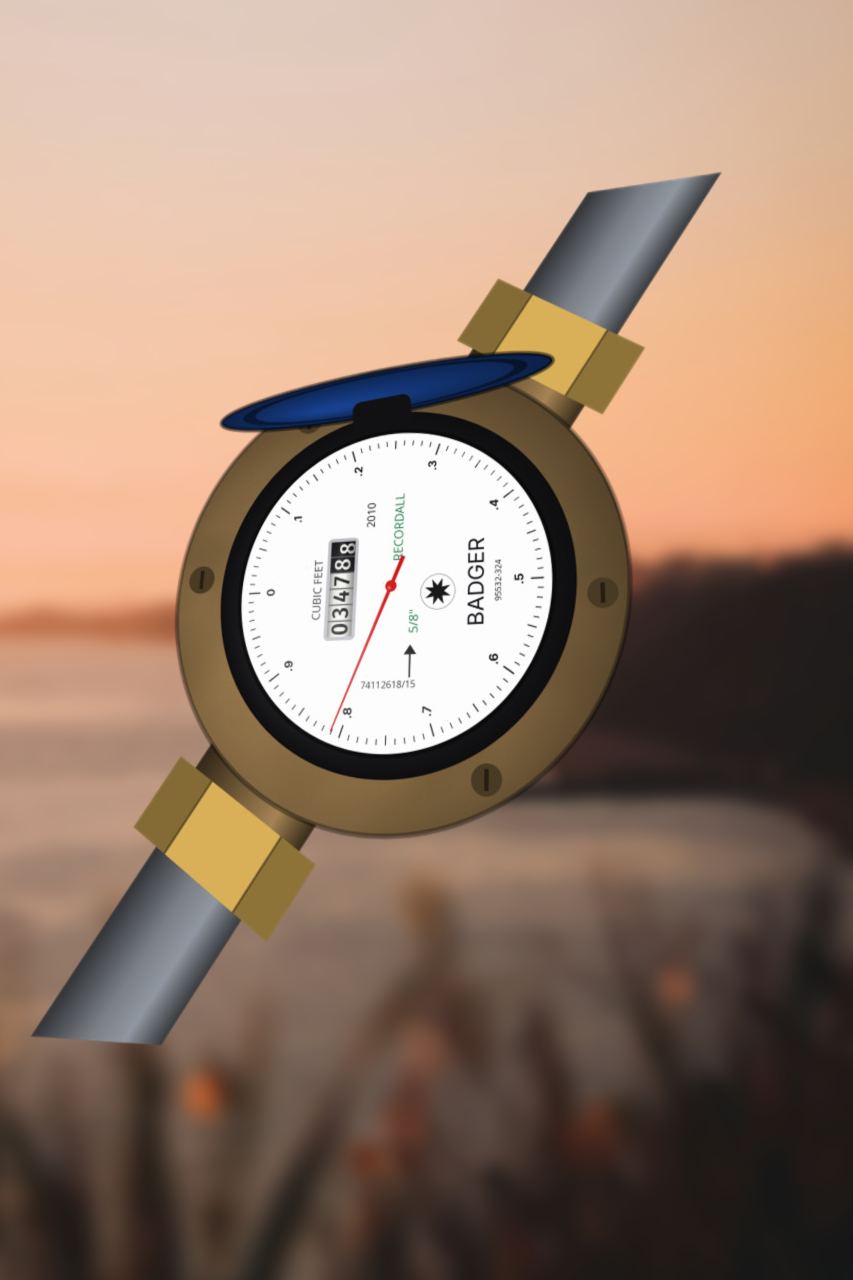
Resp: 34787.81 ft³
